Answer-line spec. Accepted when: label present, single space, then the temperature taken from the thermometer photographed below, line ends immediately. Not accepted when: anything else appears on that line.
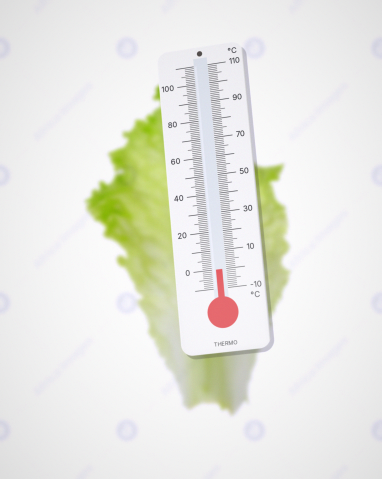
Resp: 0 °C
